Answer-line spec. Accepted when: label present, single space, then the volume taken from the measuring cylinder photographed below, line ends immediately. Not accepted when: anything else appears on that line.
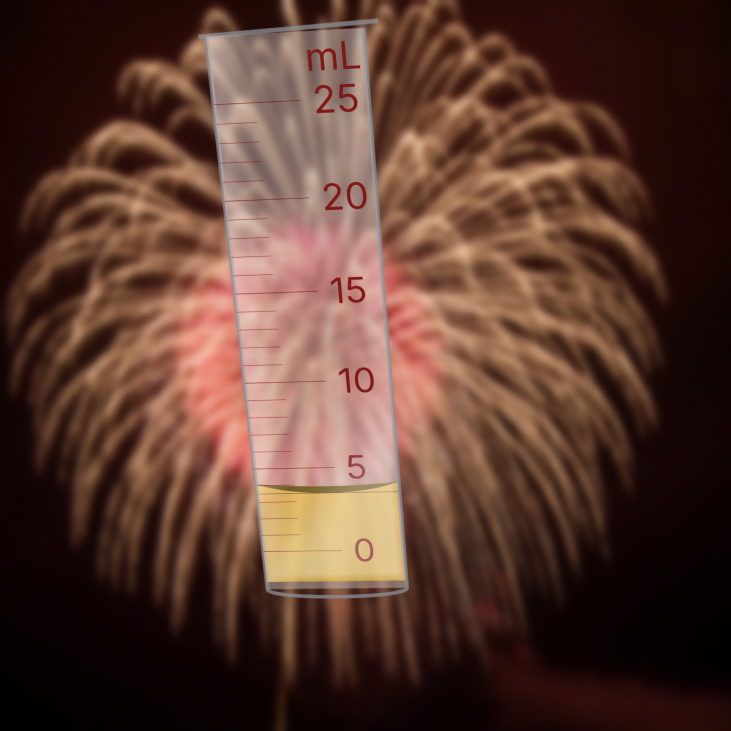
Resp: 3.5 mL
